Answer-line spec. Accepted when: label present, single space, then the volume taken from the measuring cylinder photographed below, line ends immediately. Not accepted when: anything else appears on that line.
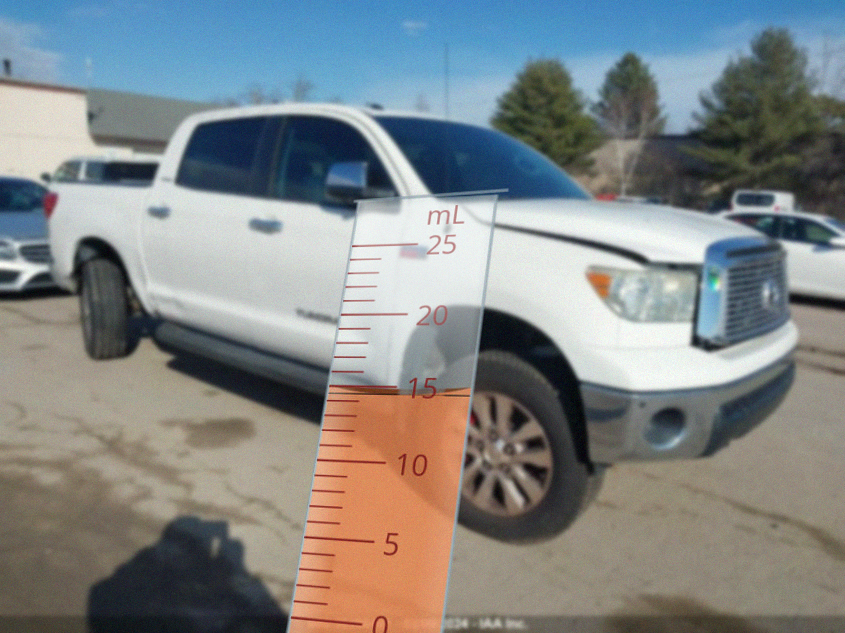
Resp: 14.5 mL
